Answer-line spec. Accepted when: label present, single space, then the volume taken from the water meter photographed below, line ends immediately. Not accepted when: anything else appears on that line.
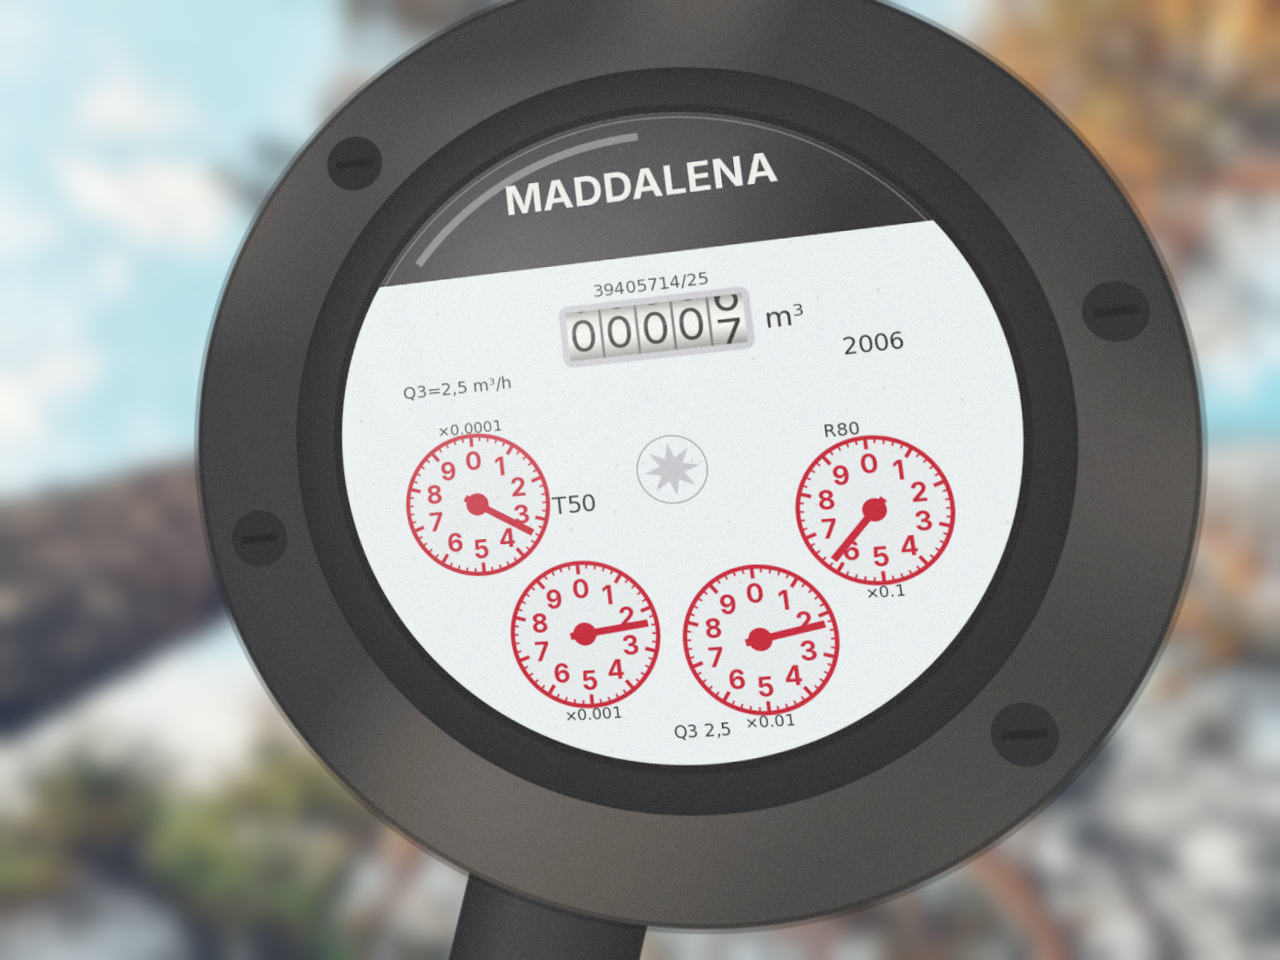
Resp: 6.6223 m³
